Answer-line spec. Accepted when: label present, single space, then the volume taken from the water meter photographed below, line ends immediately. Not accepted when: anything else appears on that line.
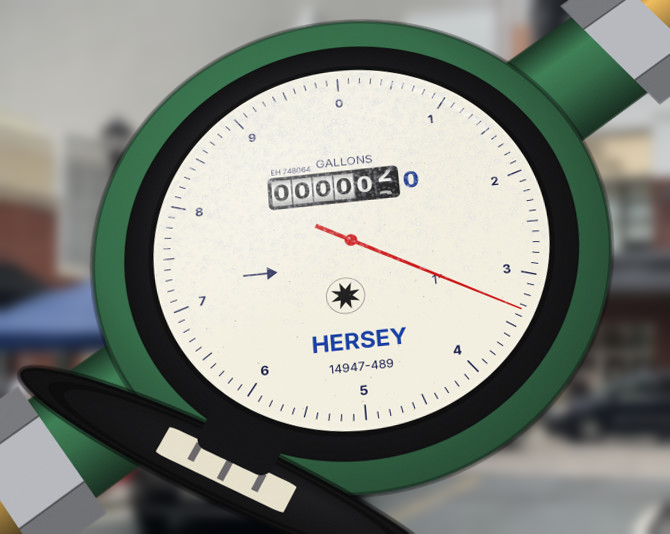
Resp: 23.3 gal
